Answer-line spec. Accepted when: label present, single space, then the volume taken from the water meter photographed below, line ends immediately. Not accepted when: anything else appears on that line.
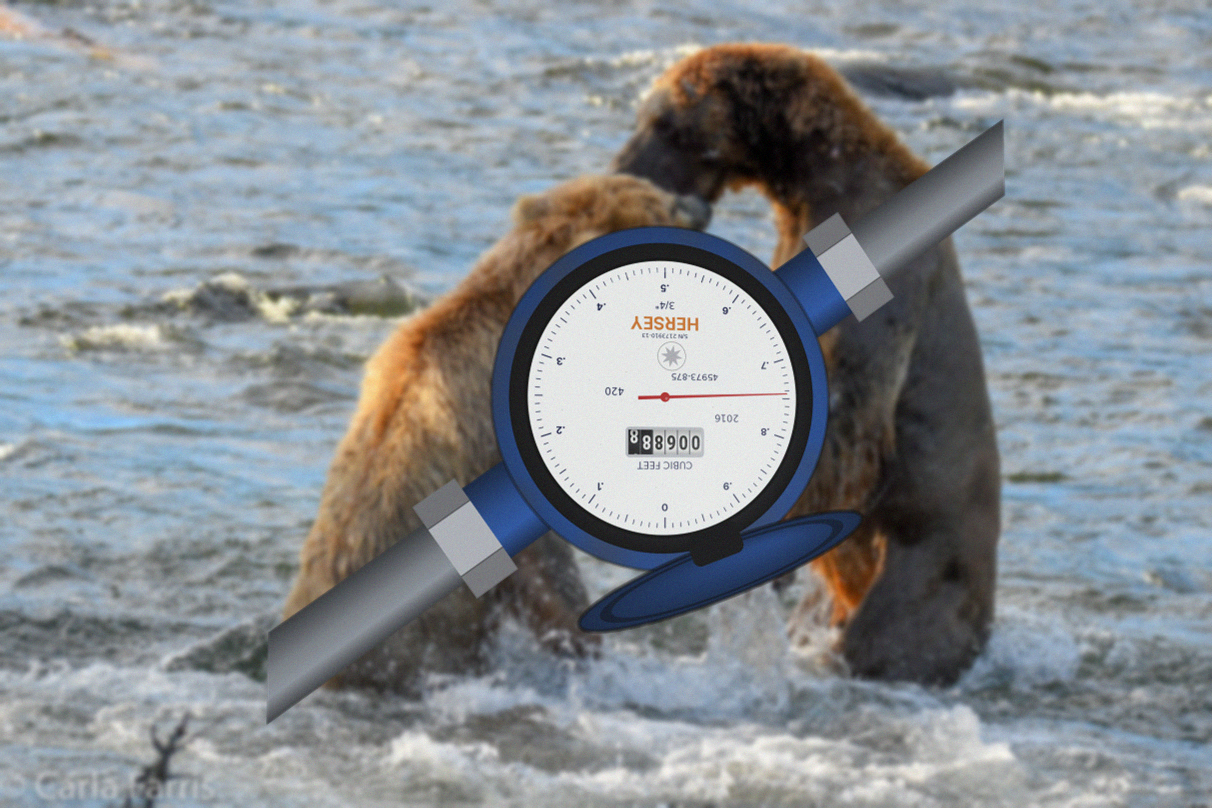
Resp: 6887.74 ft³
